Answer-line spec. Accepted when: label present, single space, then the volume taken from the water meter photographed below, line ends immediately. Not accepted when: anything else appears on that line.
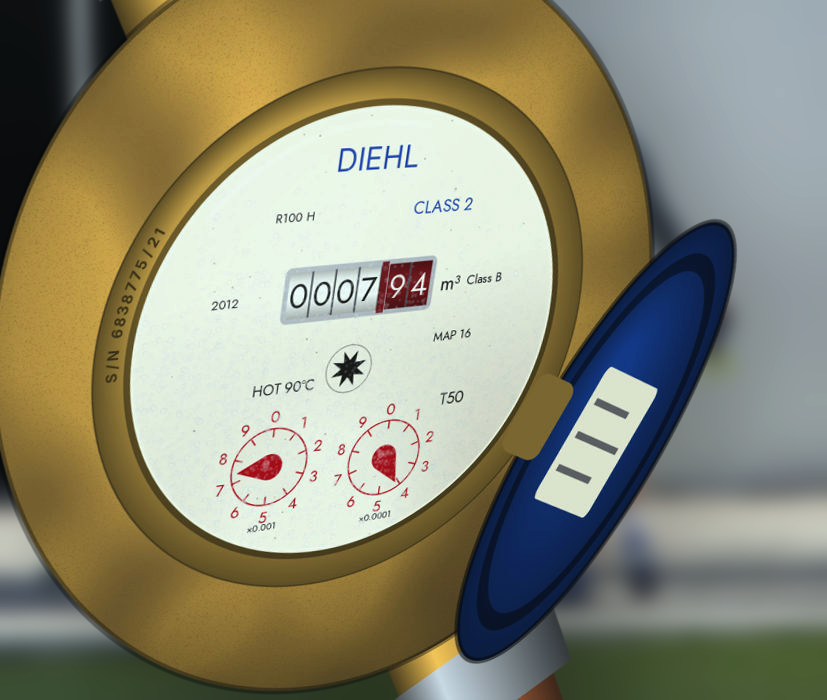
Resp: 7.9474 m³
